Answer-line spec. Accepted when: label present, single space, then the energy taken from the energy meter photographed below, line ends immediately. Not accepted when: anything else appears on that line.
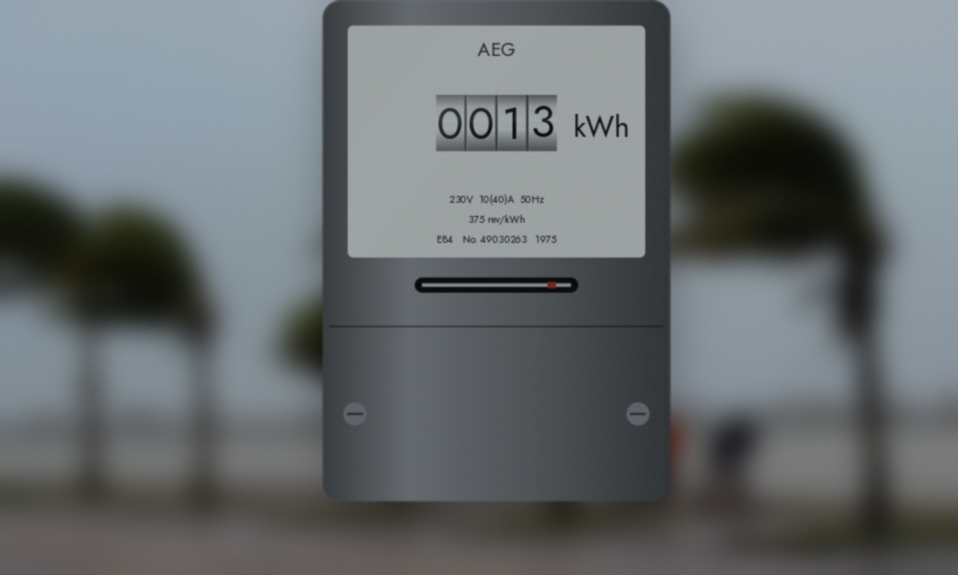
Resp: 13 kWh
